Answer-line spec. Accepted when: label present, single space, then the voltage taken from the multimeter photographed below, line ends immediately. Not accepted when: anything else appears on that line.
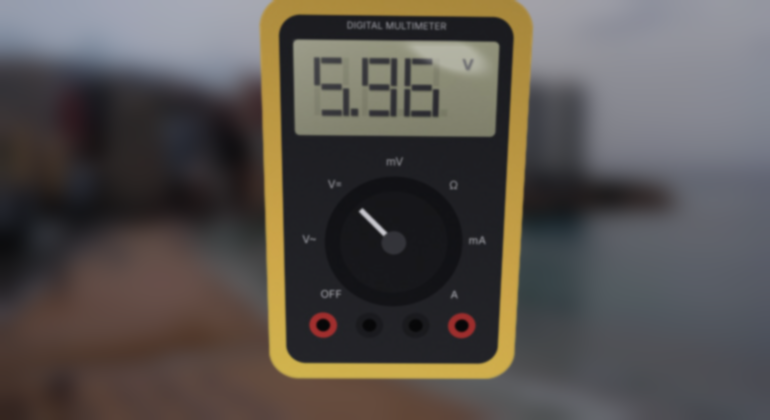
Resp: 5.96 V
